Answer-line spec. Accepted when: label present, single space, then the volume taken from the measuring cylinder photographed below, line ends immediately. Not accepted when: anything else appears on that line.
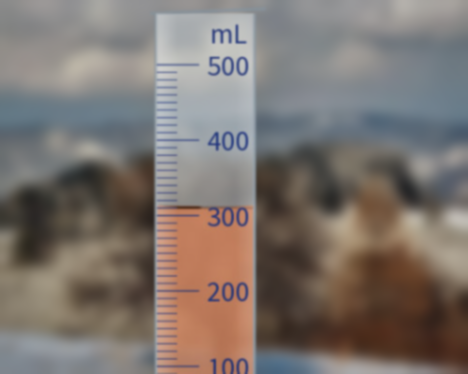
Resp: 310 mL
